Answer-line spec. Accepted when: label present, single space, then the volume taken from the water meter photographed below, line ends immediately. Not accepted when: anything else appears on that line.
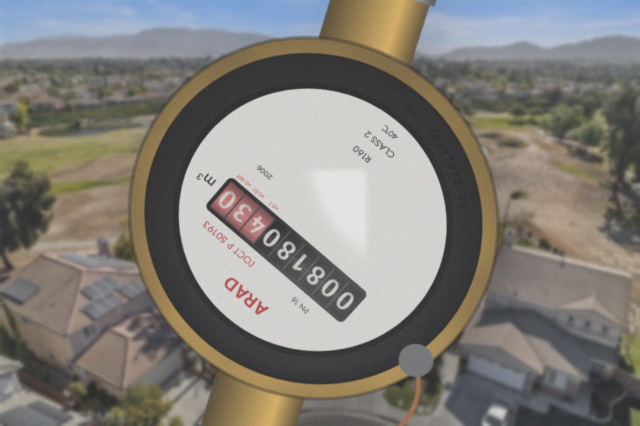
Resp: 8180.430 m³
